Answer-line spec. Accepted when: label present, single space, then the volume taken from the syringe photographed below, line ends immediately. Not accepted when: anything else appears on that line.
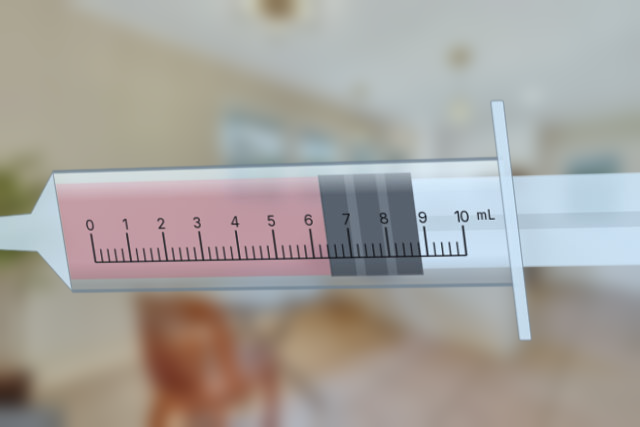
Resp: 6.4 mL
